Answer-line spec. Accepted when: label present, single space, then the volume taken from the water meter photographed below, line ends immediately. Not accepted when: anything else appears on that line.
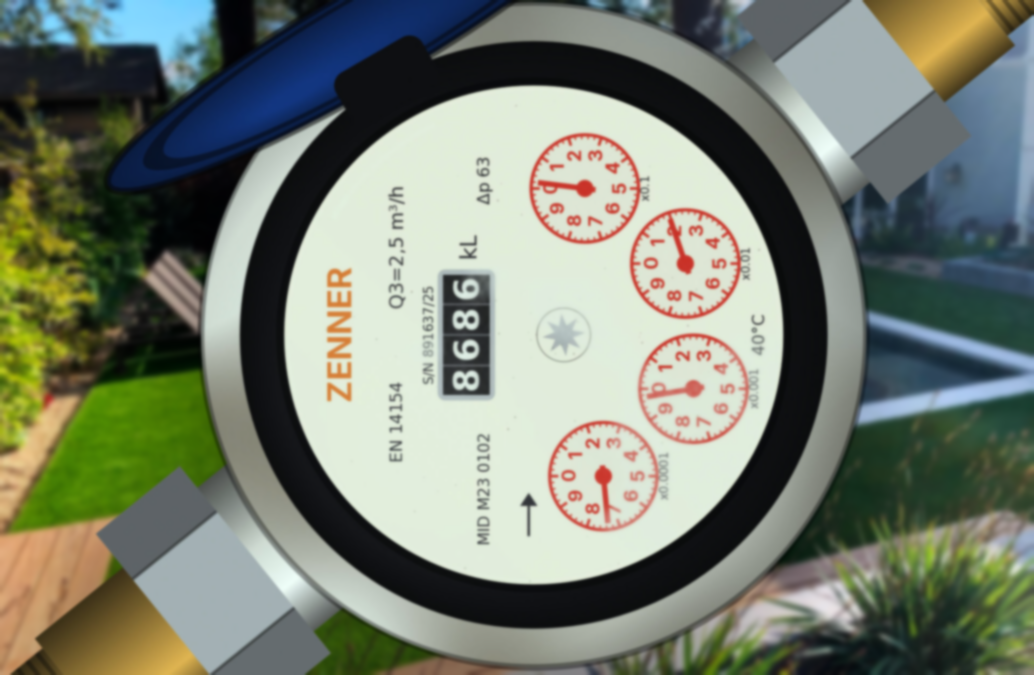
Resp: 8686.0197 kL
